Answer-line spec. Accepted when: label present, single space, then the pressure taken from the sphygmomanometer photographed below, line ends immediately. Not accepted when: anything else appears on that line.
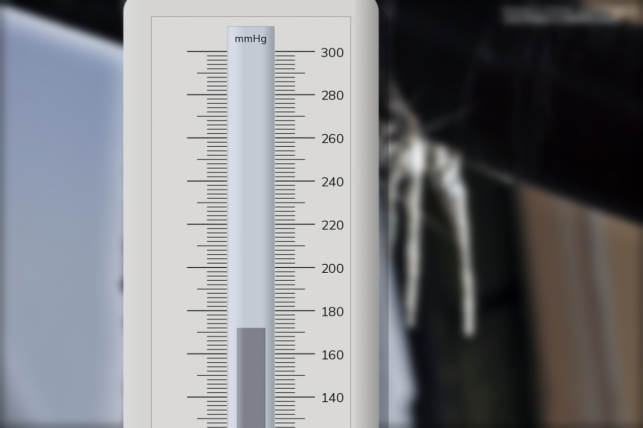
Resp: 172 mmHg
